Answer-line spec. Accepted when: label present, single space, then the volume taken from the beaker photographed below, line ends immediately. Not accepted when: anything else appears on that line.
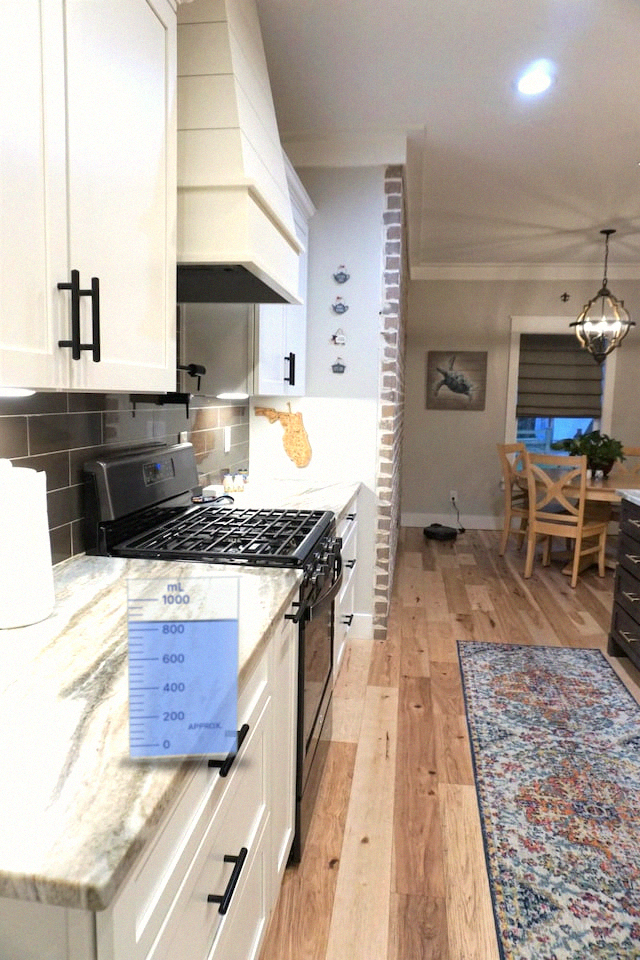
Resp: 850 mL
